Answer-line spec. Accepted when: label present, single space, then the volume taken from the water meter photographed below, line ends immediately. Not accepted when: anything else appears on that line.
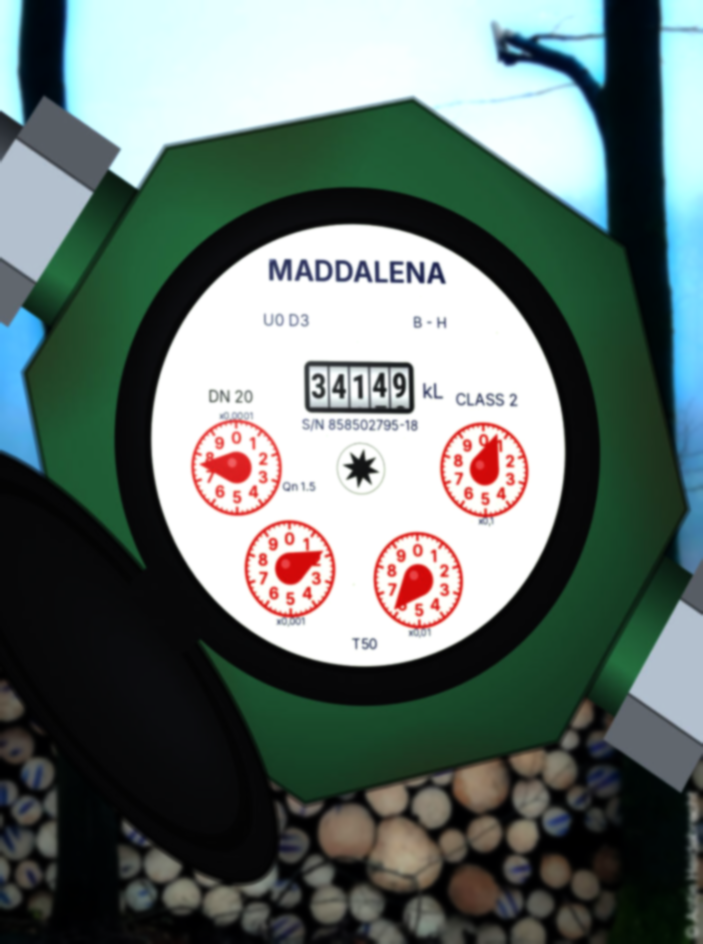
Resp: 34149.0617 kL
